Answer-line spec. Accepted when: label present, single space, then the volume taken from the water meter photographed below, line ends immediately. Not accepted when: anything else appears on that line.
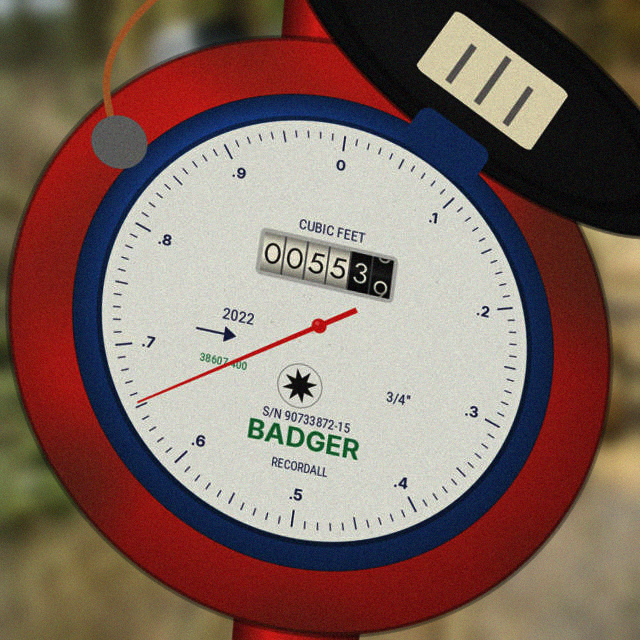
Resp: 5538.65 ft³
